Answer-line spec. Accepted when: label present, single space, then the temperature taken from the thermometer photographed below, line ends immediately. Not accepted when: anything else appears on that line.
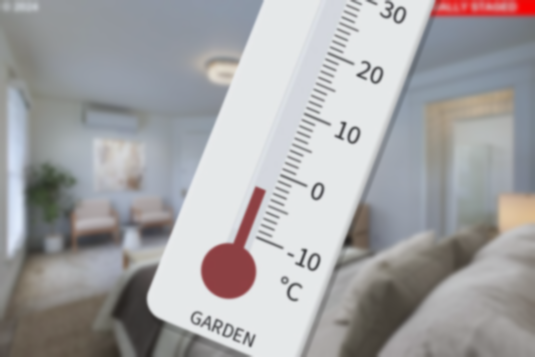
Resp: -3 °C
